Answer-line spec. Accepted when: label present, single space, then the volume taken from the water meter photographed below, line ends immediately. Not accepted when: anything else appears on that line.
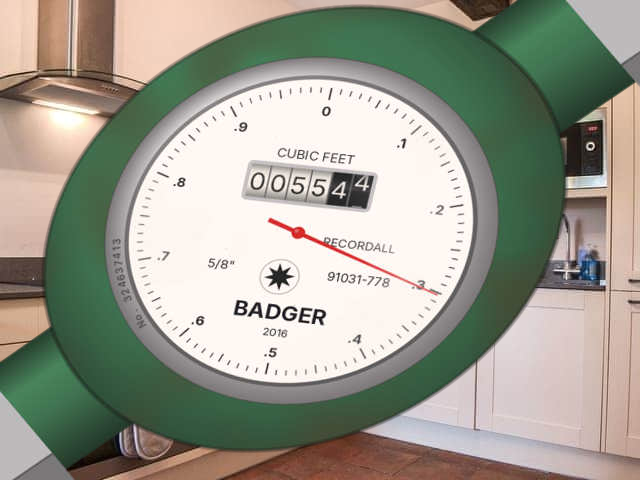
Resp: 5544.30 ft³
